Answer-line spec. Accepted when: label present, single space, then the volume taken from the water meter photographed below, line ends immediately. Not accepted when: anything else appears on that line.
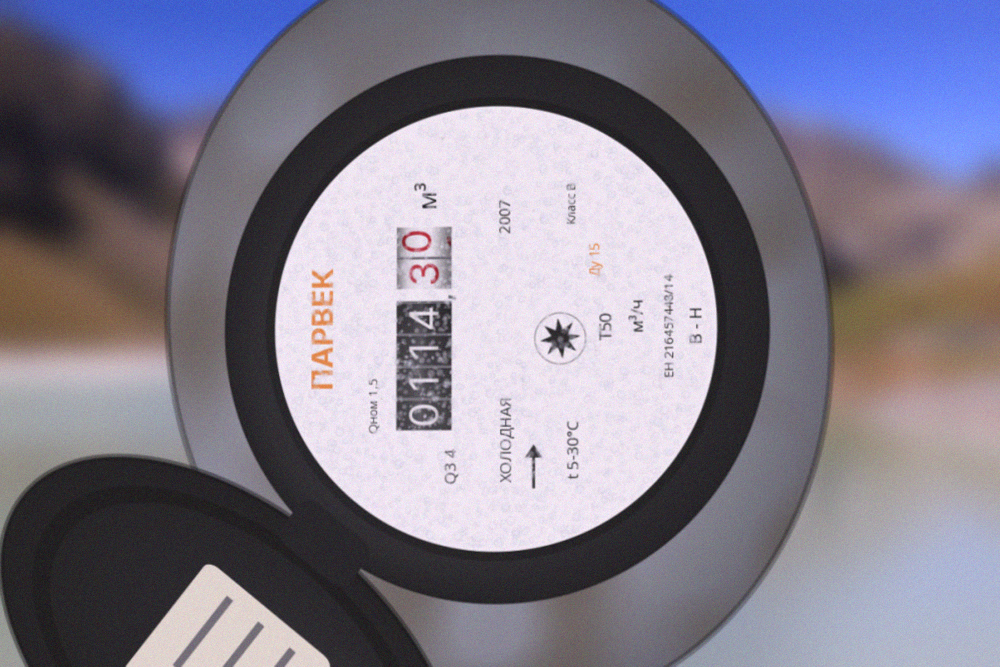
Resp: 114.30 m³
